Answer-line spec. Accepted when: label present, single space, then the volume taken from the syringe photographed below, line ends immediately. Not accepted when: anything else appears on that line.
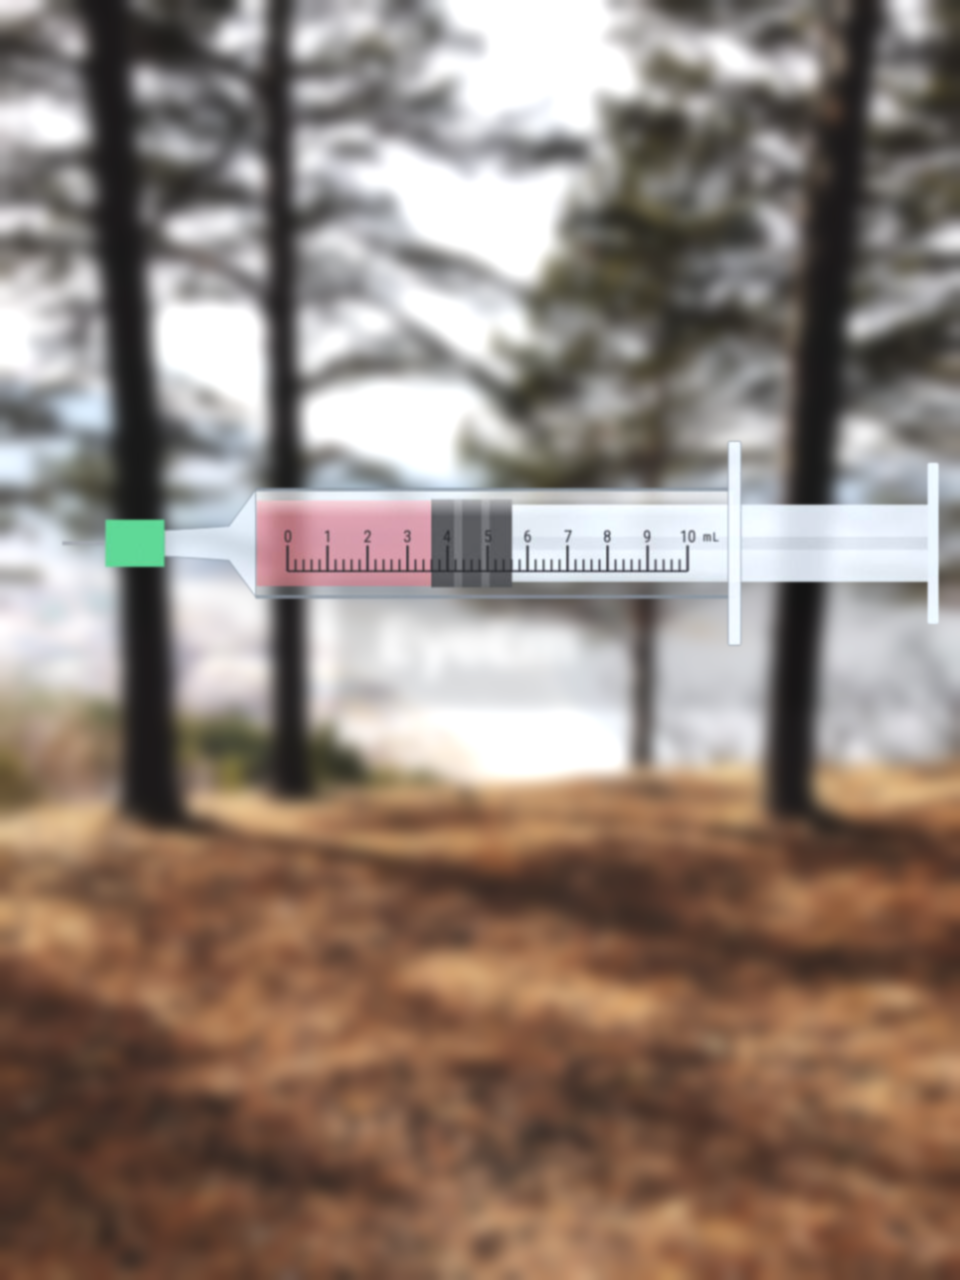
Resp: 3.6 mL
